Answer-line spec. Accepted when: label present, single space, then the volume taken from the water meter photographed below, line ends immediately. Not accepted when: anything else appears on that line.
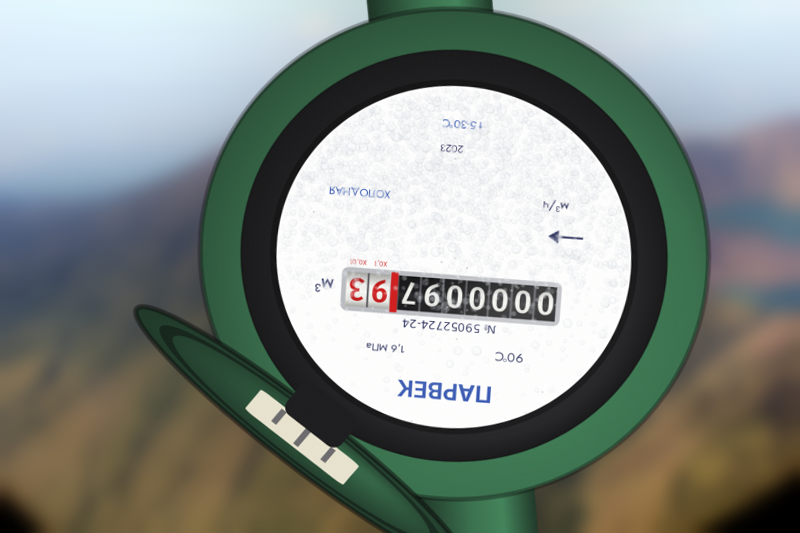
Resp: 97.93 m³
